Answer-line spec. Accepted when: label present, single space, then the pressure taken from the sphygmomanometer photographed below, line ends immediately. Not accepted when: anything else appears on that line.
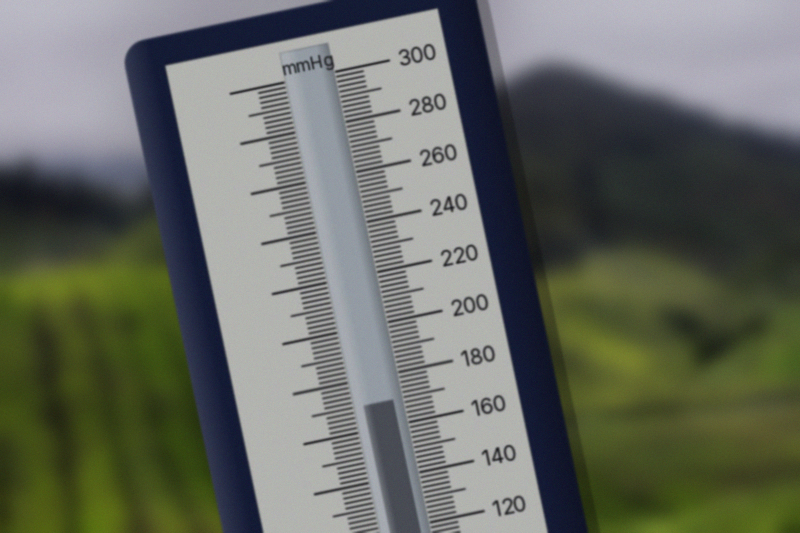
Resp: 170 mmHg
